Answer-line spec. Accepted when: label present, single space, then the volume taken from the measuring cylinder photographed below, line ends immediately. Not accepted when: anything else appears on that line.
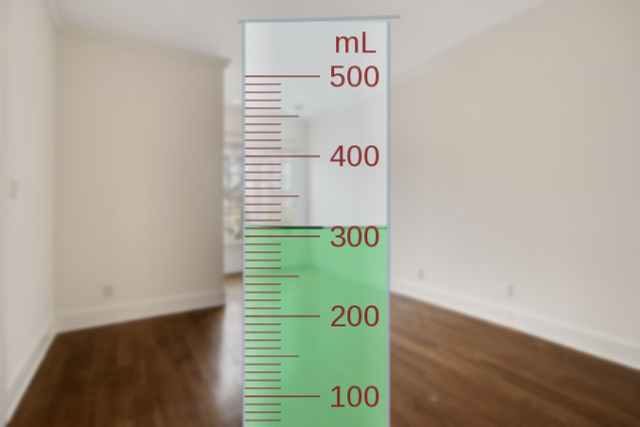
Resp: 310 mL
